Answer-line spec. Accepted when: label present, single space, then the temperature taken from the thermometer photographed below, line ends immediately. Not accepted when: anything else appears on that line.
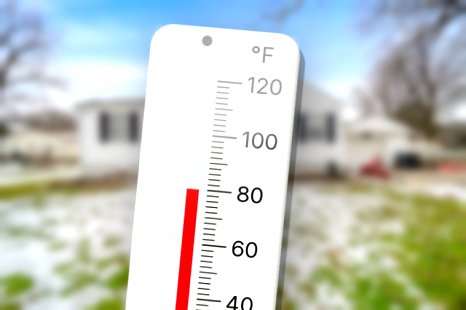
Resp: 80 °F
